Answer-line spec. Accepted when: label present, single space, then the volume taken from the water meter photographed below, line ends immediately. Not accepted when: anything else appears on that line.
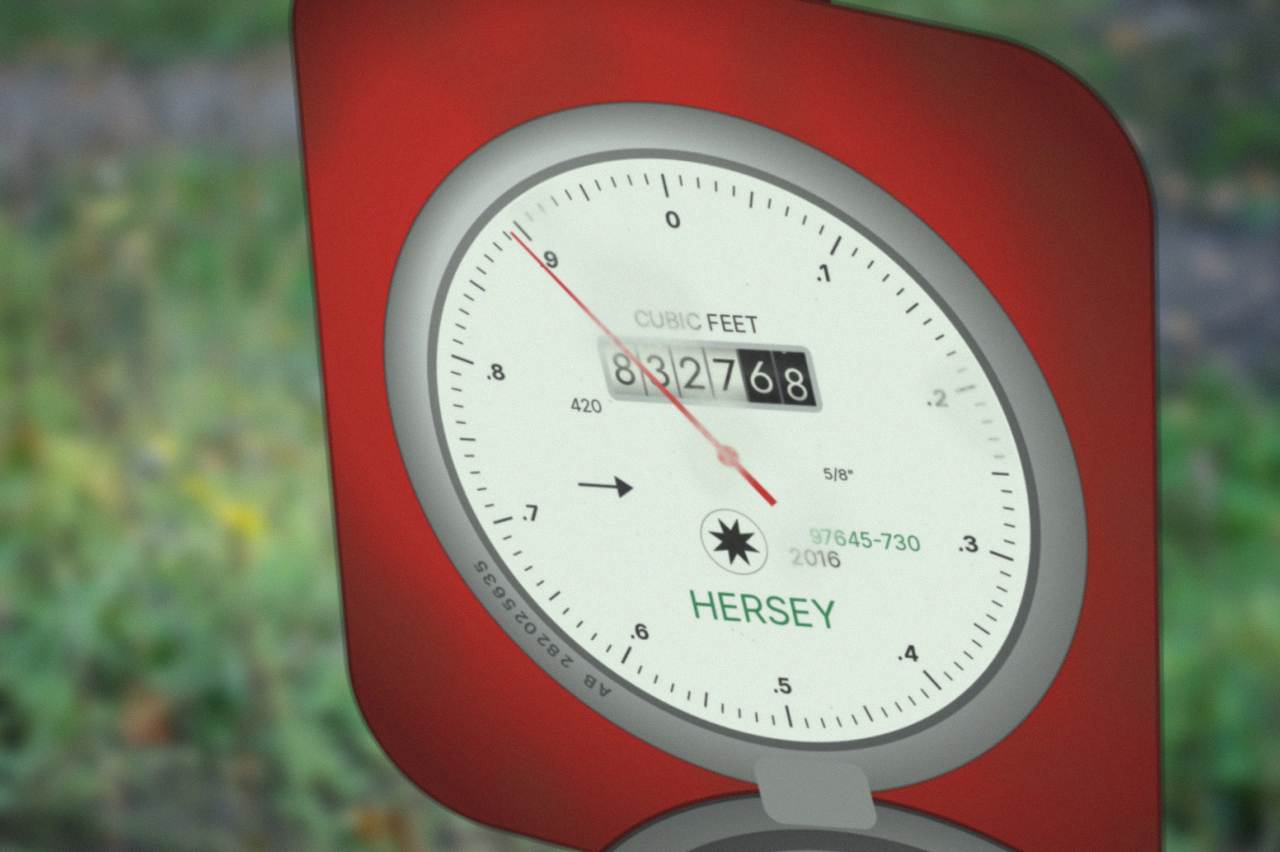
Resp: 832767.89 ft³
